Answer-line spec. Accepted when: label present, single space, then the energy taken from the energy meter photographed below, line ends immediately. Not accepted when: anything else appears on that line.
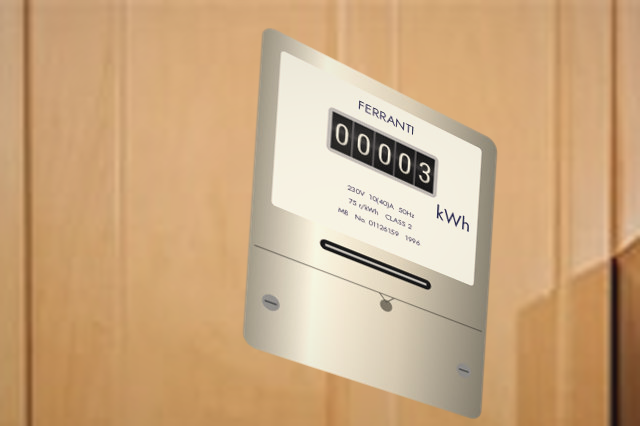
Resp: 3 kWh
